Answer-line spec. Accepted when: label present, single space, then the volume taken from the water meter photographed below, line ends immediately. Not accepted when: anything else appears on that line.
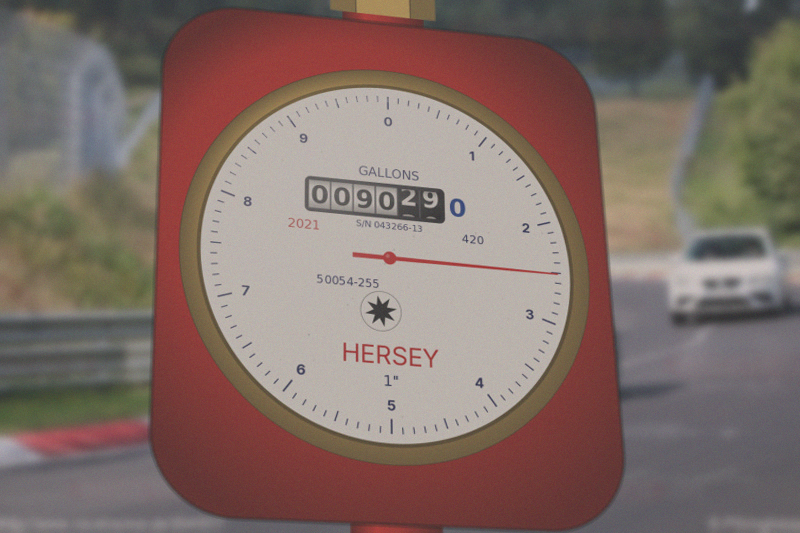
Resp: 90292.5 gal
